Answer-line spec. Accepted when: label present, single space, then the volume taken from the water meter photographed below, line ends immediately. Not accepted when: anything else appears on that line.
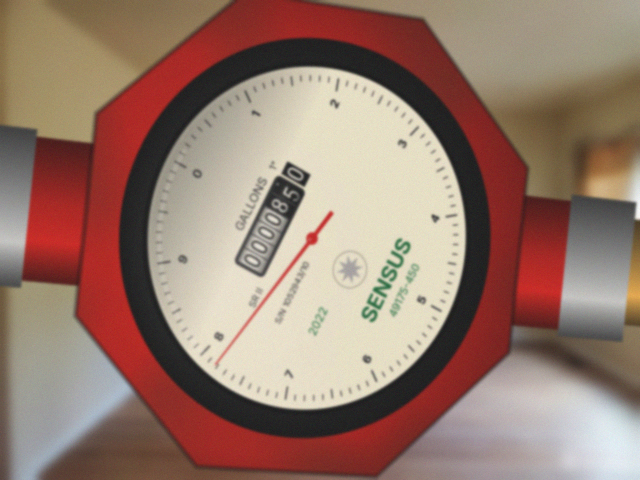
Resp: 847.8 gal
